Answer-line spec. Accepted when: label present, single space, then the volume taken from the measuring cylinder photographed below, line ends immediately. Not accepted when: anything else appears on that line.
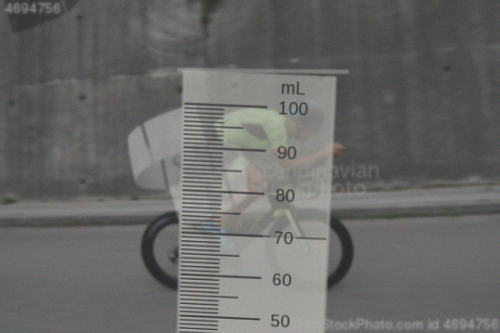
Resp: 70 mL
